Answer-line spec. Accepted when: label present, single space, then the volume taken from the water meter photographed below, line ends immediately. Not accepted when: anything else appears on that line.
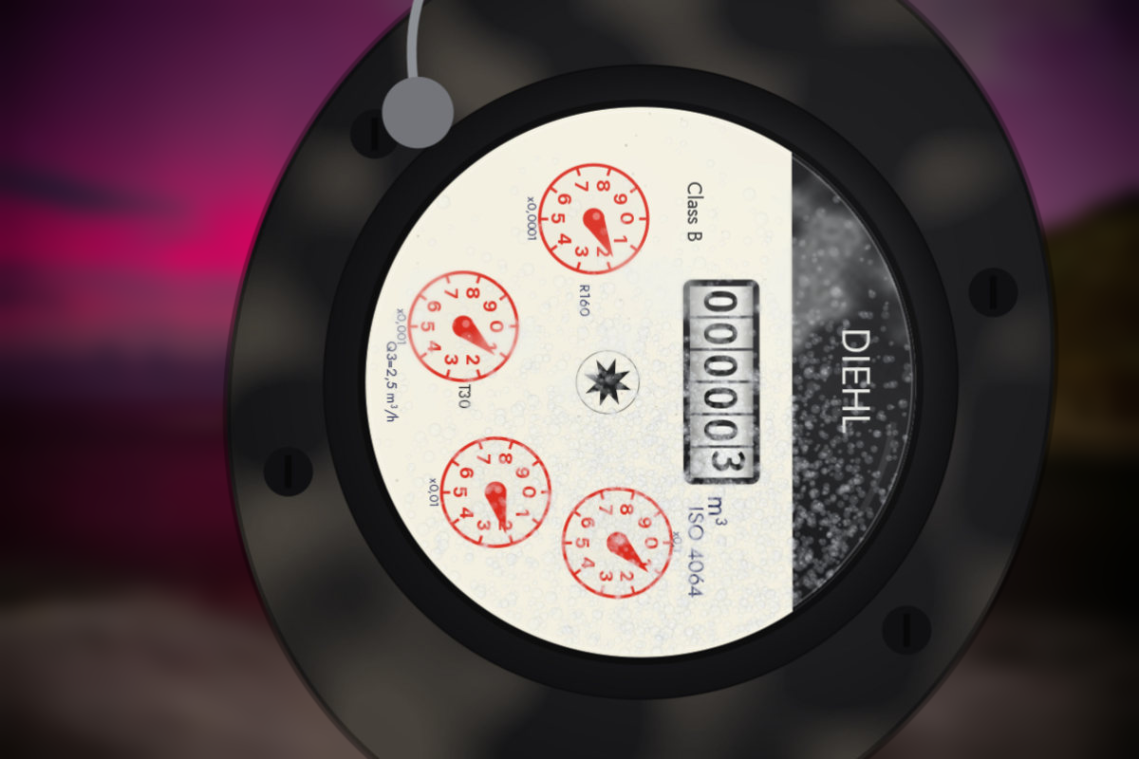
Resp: 3.1211 m³
